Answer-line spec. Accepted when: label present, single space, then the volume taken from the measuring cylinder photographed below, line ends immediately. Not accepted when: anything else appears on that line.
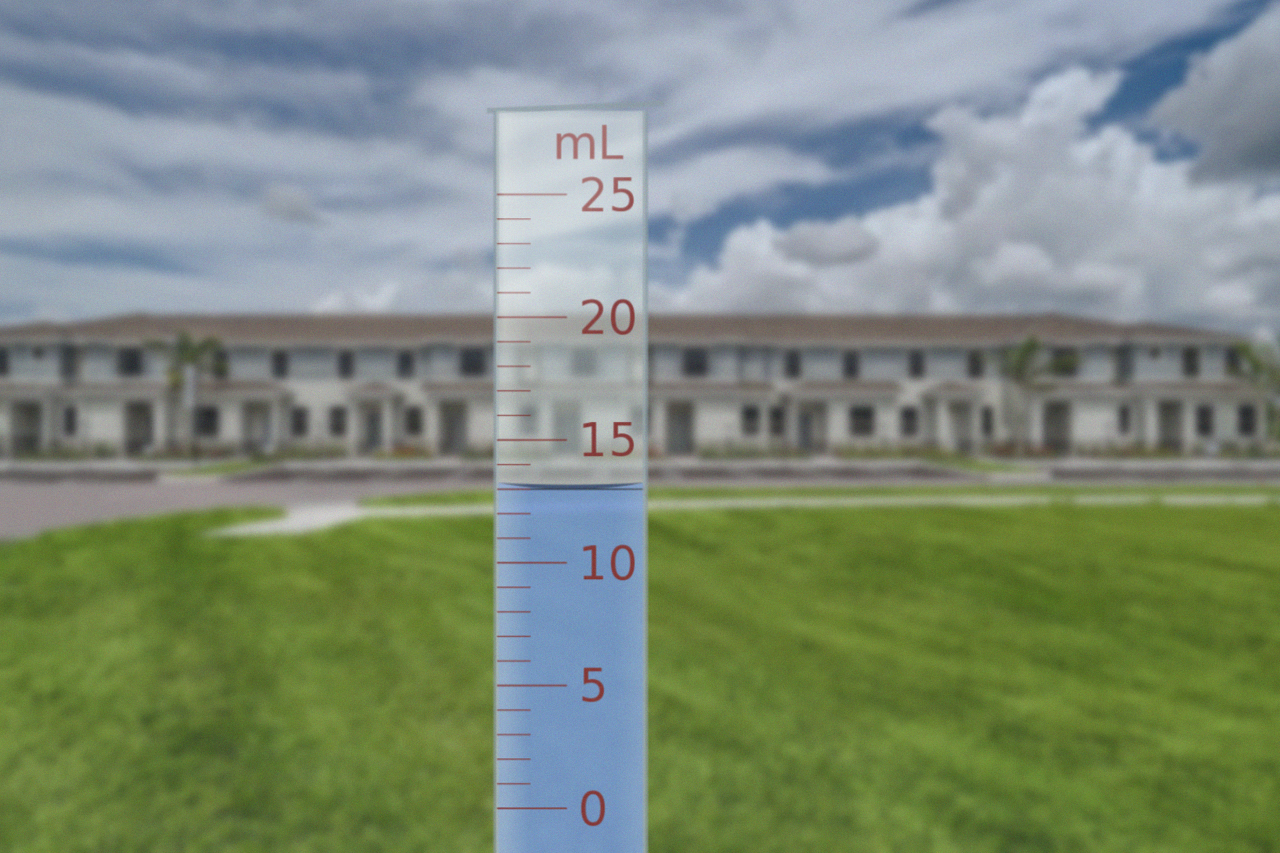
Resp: 13 mL
